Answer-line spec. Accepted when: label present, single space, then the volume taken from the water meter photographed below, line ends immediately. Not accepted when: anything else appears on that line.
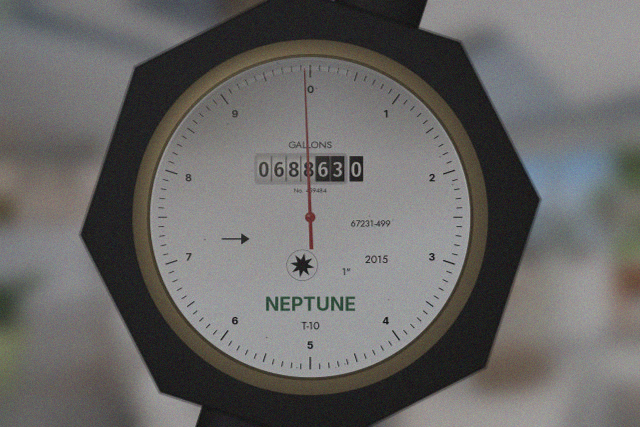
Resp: 688629.9 gal
